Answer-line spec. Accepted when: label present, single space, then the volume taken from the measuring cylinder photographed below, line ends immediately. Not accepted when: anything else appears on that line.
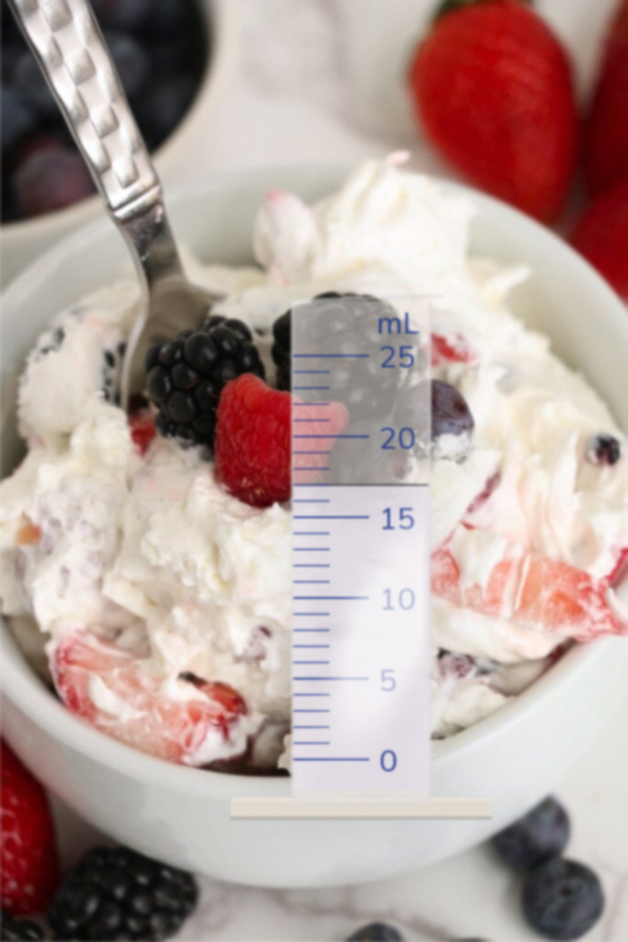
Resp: 17 mL
